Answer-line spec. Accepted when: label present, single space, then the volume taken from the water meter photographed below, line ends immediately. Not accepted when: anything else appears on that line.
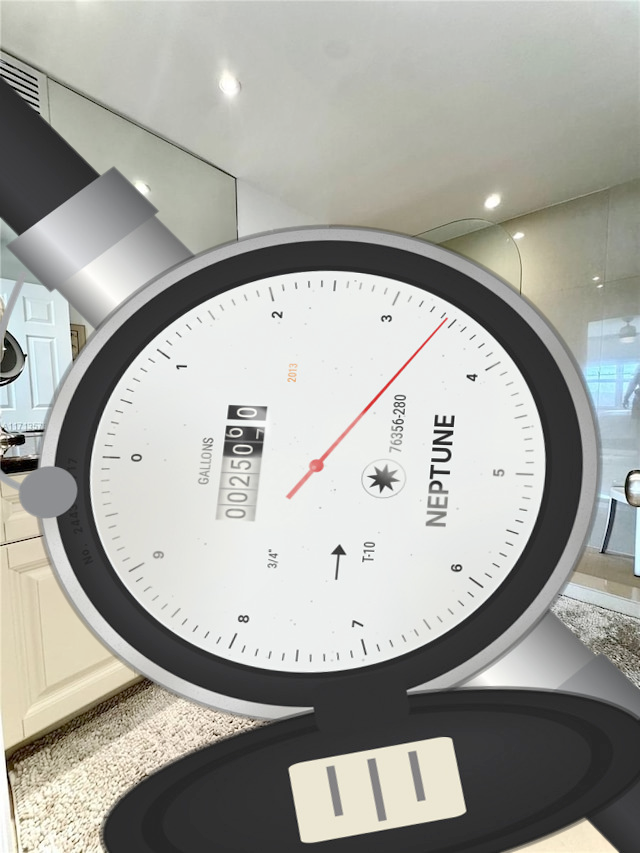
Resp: 25063.4 gal
